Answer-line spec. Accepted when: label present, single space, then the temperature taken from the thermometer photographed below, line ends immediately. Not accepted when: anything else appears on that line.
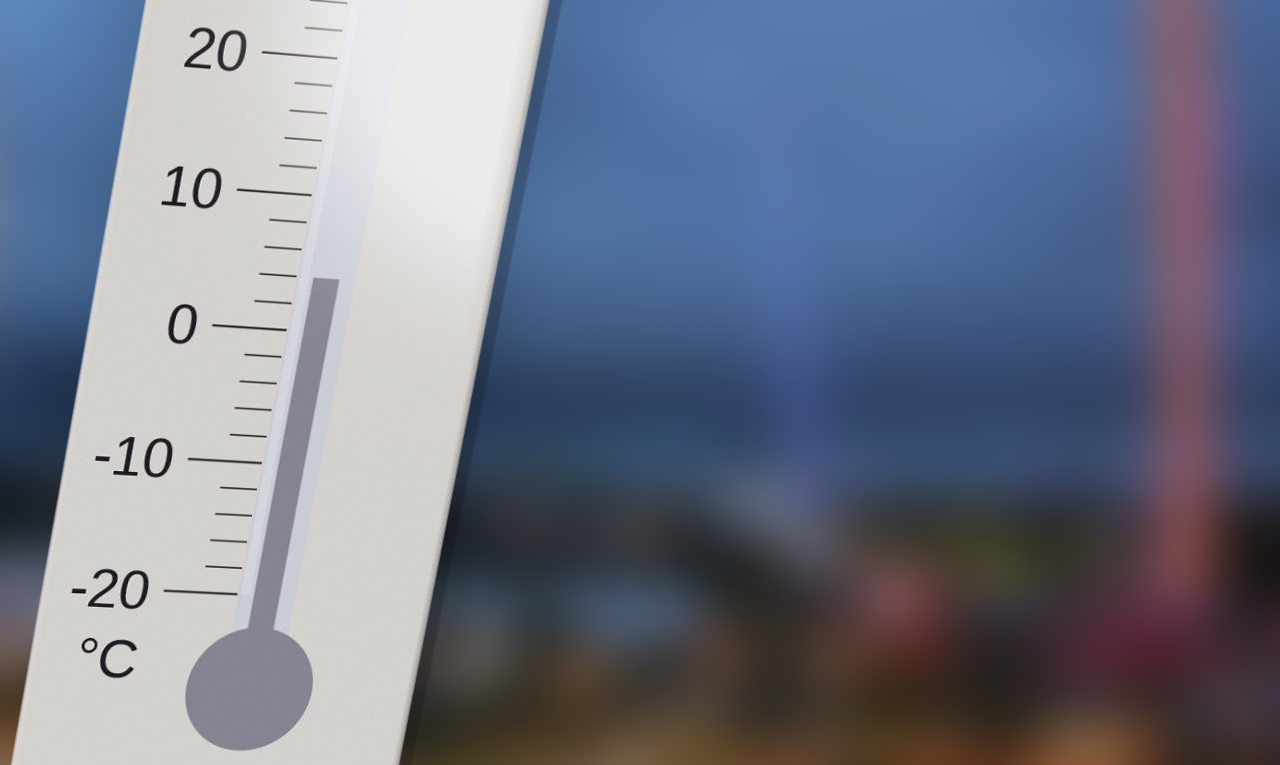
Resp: 4 °C
